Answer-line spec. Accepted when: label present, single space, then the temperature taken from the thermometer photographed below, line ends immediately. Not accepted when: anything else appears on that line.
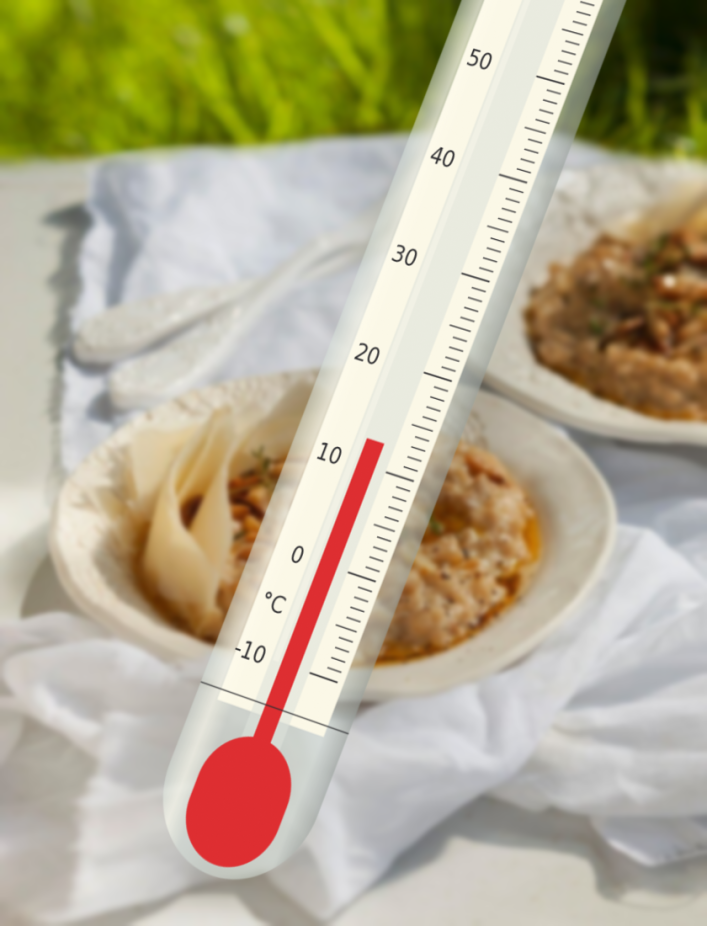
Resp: 12.5 °C
